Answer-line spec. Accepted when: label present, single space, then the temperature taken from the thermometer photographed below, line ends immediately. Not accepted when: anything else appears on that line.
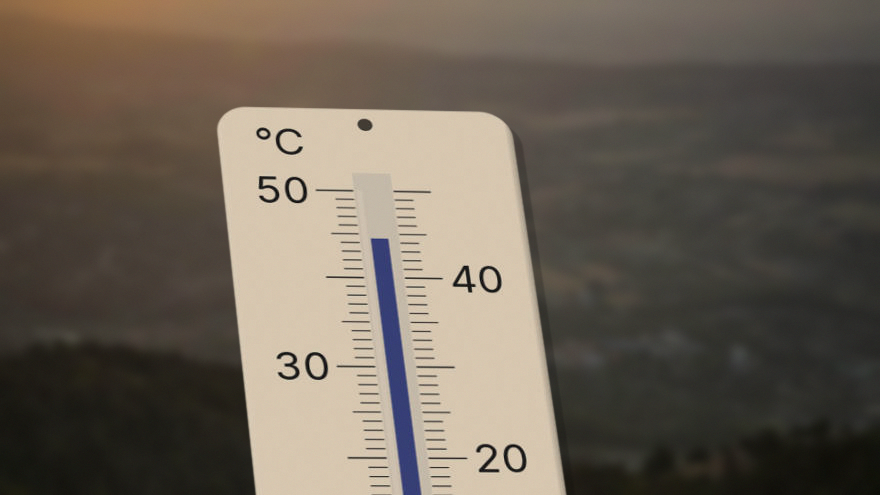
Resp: 44.5 °C
